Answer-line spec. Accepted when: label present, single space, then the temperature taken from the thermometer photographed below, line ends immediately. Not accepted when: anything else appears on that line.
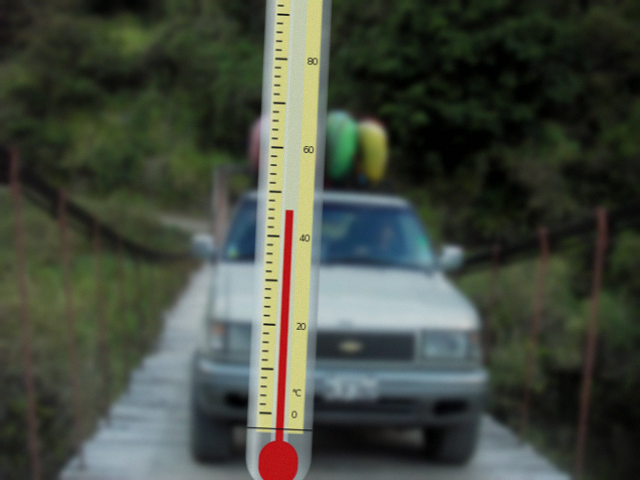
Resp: 46 °C
